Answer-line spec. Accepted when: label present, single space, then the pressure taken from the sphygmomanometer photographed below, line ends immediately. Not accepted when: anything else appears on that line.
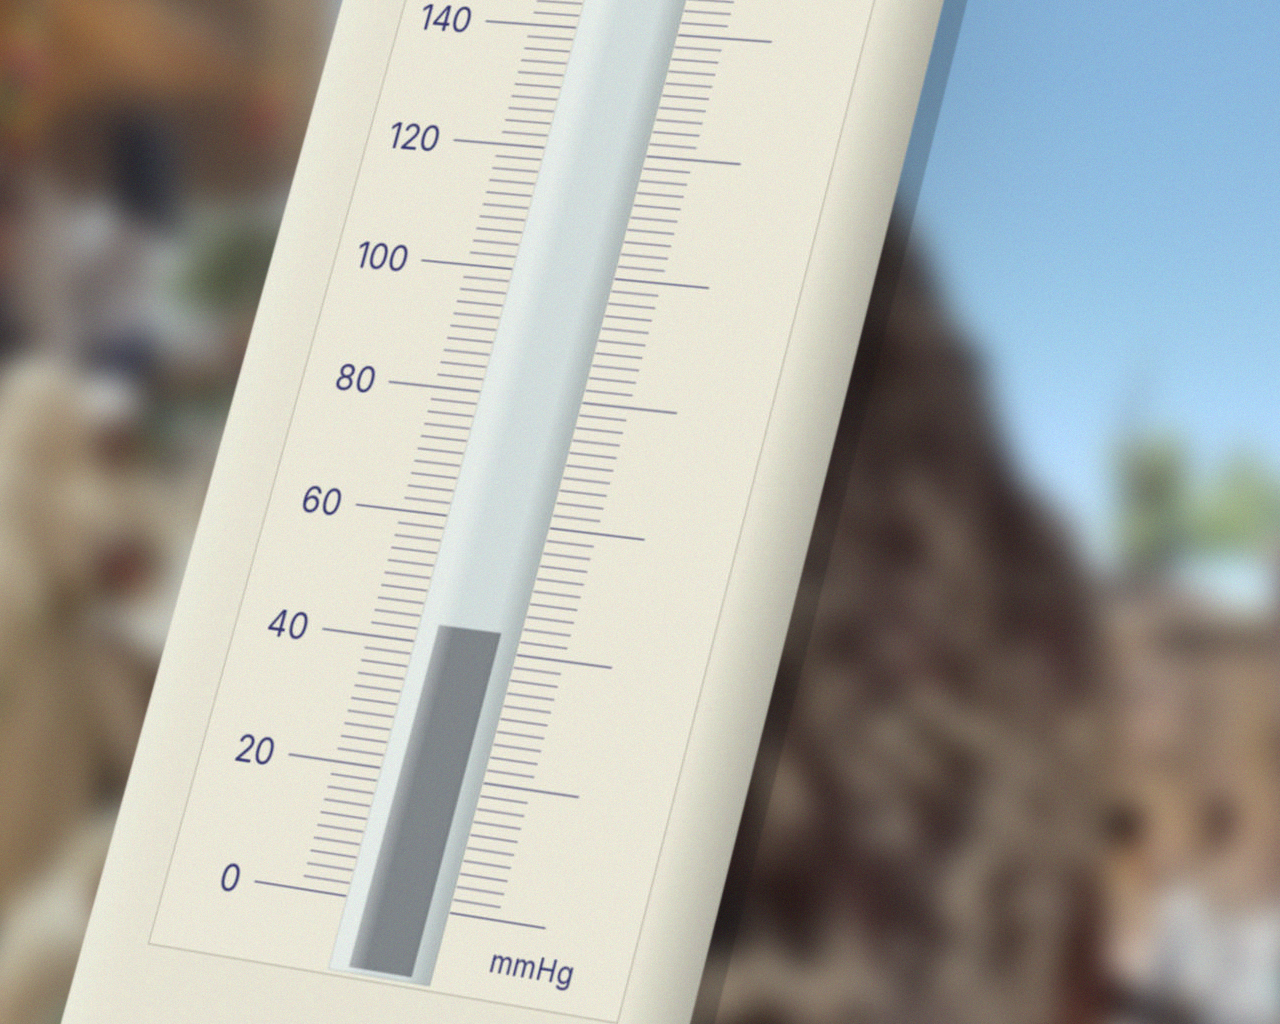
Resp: 43 mmHg
